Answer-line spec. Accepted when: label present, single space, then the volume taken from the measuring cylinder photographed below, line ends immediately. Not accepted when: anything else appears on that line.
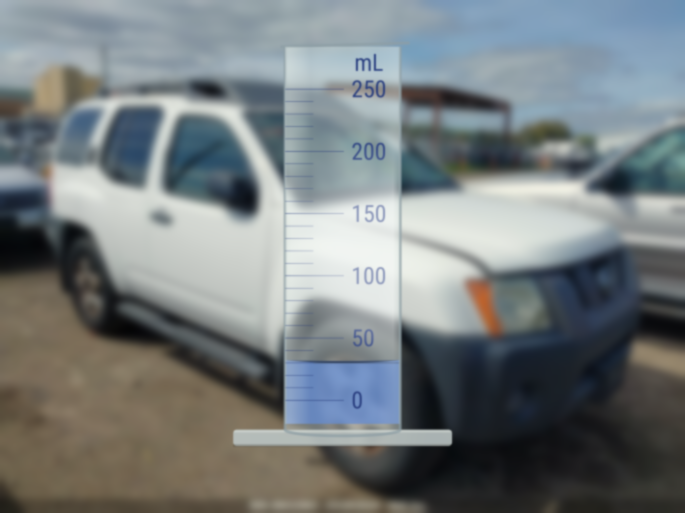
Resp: 30 mL
